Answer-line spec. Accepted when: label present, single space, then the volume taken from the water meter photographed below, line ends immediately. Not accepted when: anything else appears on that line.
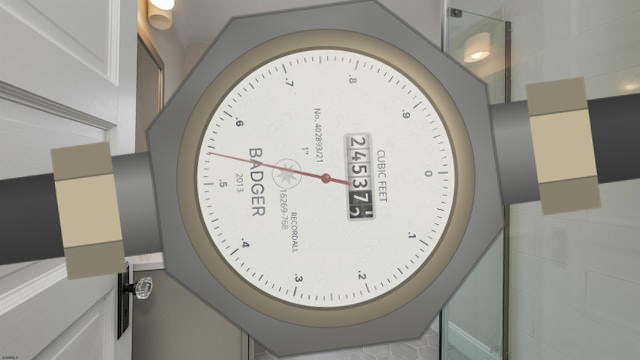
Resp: 245371.54 ft³
